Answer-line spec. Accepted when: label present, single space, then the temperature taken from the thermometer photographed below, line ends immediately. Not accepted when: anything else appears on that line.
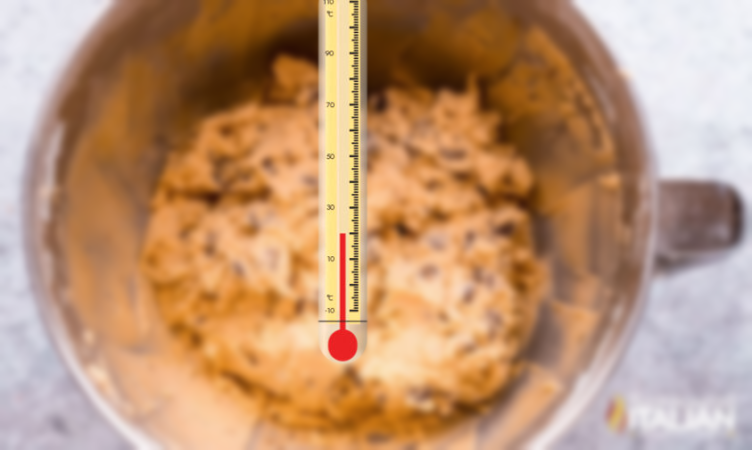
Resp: 20 °C
